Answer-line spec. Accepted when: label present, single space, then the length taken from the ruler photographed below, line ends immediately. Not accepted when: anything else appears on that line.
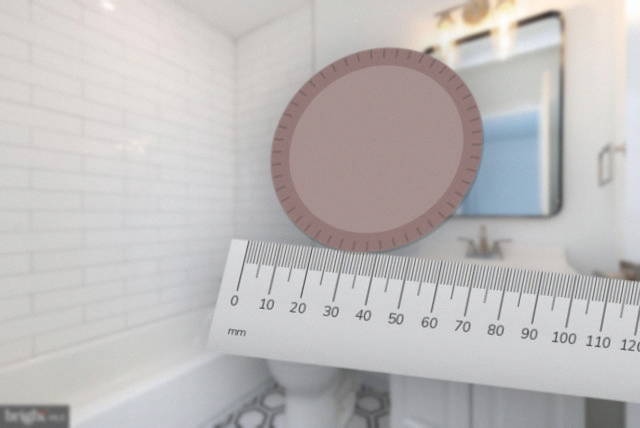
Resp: 65 mm
